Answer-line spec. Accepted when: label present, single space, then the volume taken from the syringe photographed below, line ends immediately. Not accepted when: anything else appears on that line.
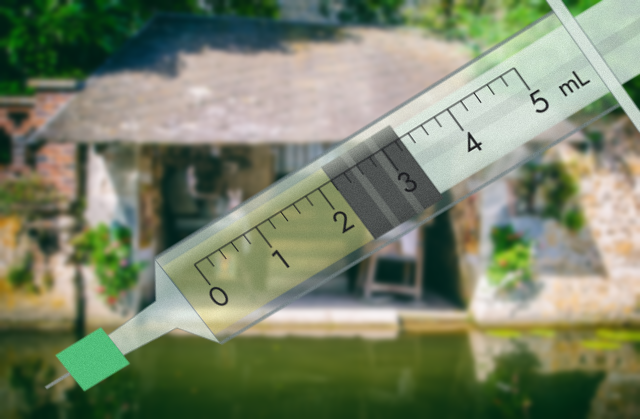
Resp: 2.2 mL
